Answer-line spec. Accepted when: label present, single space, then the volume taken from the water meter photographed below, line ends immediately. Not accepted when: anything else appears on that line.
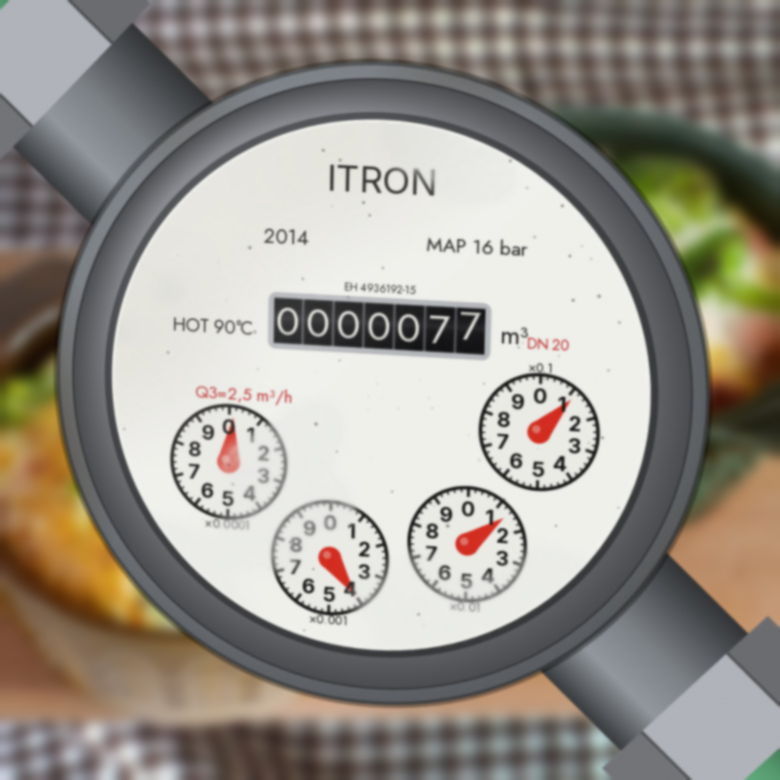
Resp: 77.1140 m³
